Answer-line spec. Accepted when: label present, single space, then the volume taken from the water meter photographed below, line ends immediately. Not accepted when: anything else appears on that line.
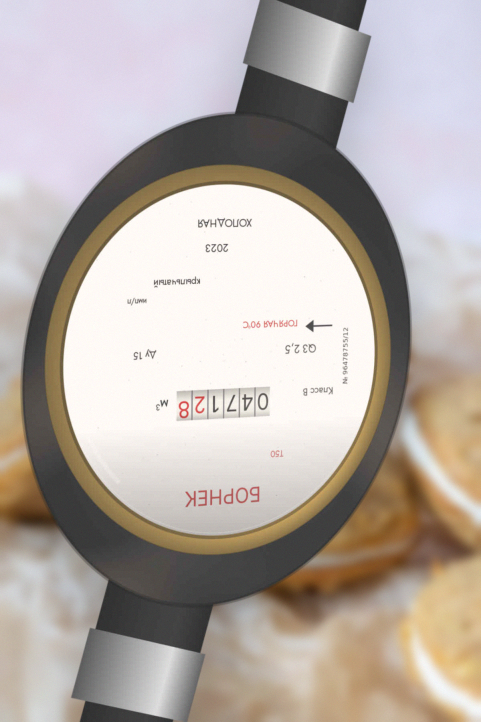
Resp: 471.28 m³
